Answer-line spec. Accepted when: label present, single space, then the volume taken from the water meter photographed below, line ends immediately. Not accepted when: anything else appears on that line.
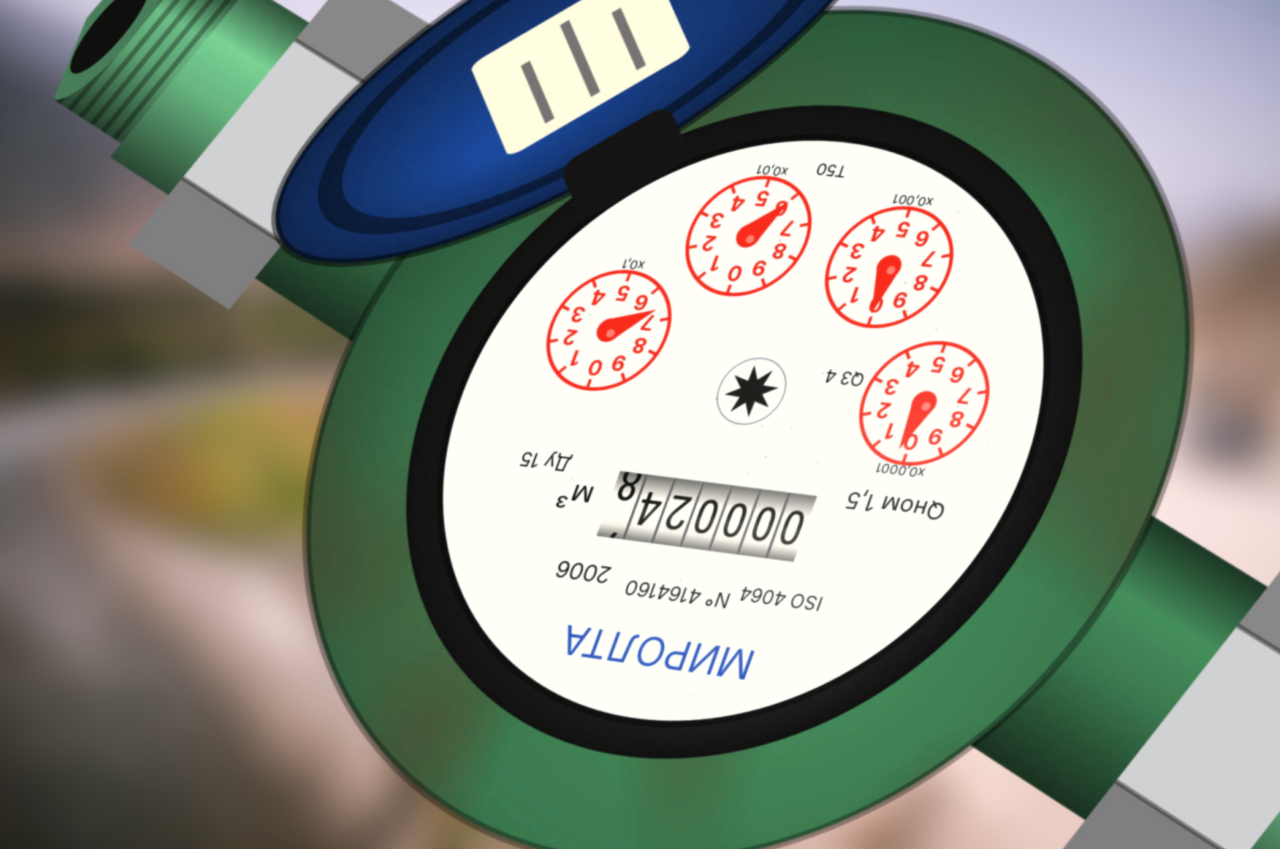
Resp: 247.6600 m³
